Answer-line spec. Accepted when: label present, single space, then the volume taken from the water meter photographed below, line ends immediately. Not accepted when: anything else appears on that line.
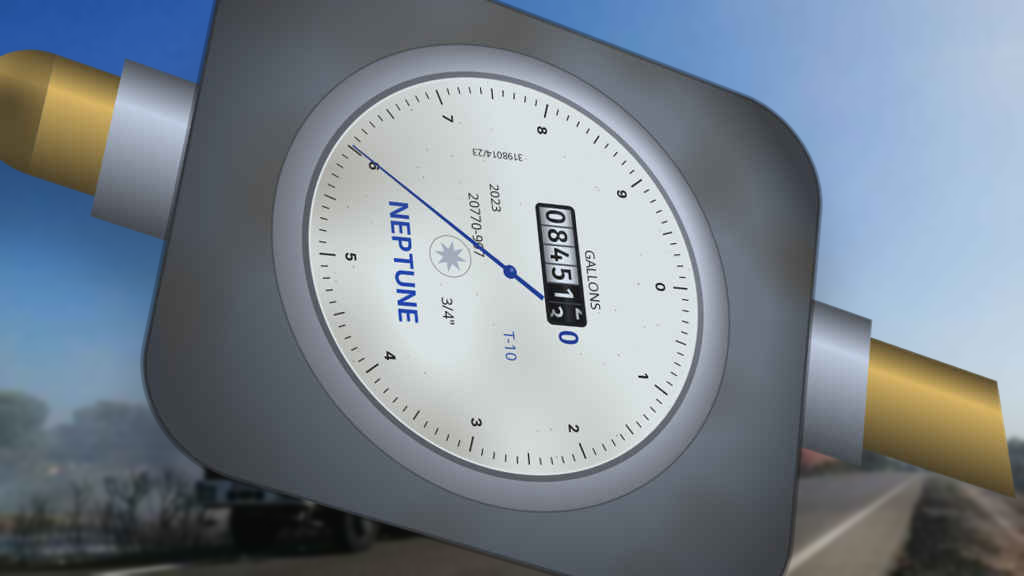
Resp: 845126.0 gal
